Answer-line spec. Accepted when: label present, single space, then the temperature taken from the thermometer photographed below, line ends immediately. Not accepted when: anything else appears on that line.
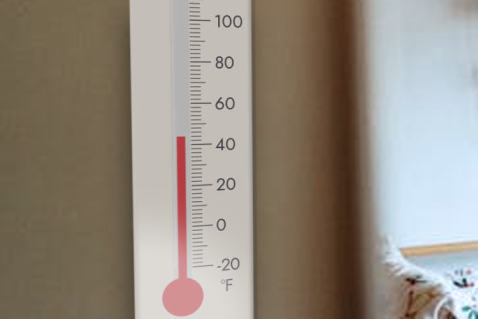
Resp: 44 °F
